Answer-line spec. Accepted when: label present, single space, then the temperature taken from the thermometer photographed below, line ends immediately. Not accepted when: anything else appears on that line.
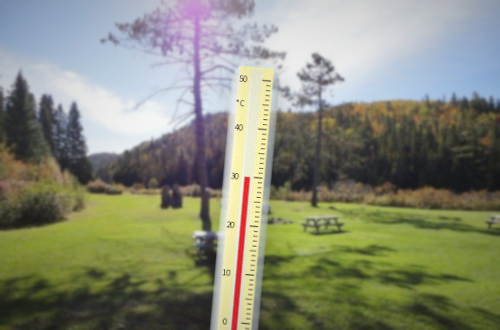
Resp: 30 °C
